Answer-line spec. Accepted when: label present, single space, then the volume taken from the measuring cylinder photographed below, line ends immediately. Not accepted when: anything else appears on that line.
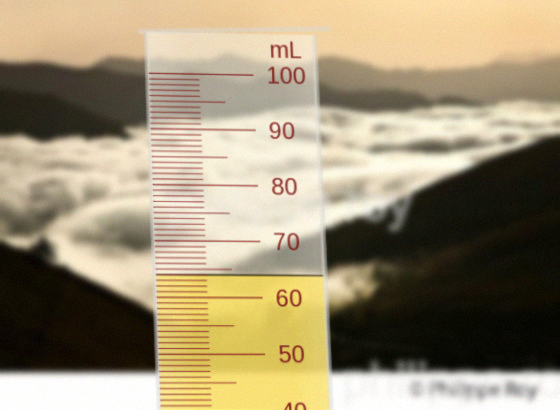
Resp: 64 mL
